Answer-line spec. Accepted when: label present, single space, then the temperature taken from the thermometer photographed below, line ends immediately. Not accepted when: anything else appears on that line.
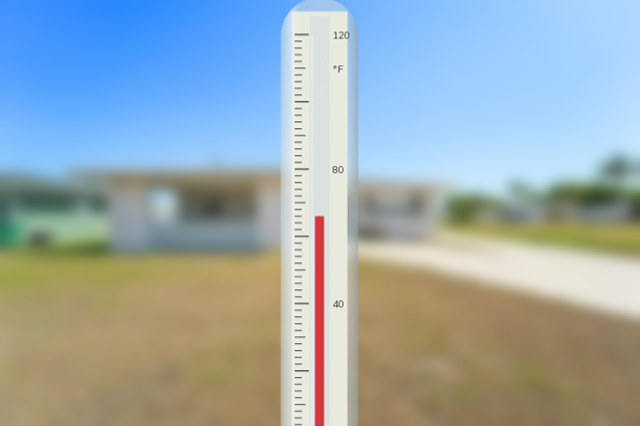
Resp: 66 °F
